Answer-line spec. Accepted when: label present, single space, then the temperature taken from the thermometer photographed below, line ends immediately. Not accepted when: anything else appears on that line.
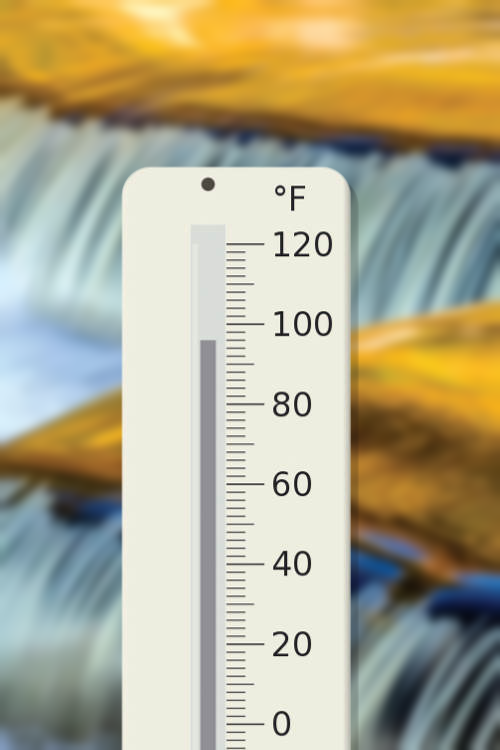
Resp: 96 °F
